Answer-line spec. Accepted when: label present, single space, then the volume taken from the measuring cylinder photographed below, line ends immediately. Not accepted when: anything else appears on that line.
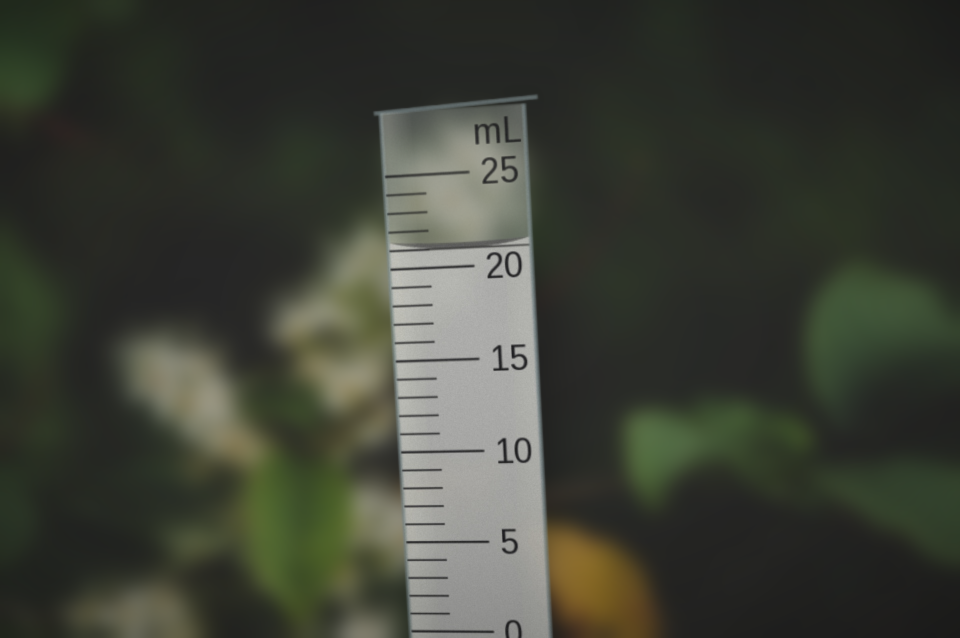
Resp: 21 mL
